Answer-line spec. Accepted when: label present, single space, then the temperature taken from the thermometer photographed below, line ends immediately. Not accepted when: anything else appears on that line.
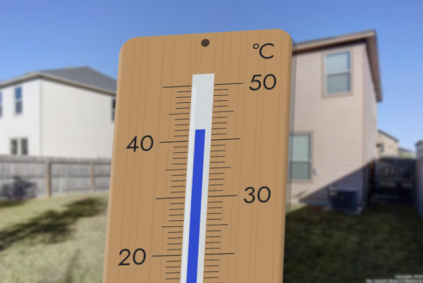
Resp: 42 °C
